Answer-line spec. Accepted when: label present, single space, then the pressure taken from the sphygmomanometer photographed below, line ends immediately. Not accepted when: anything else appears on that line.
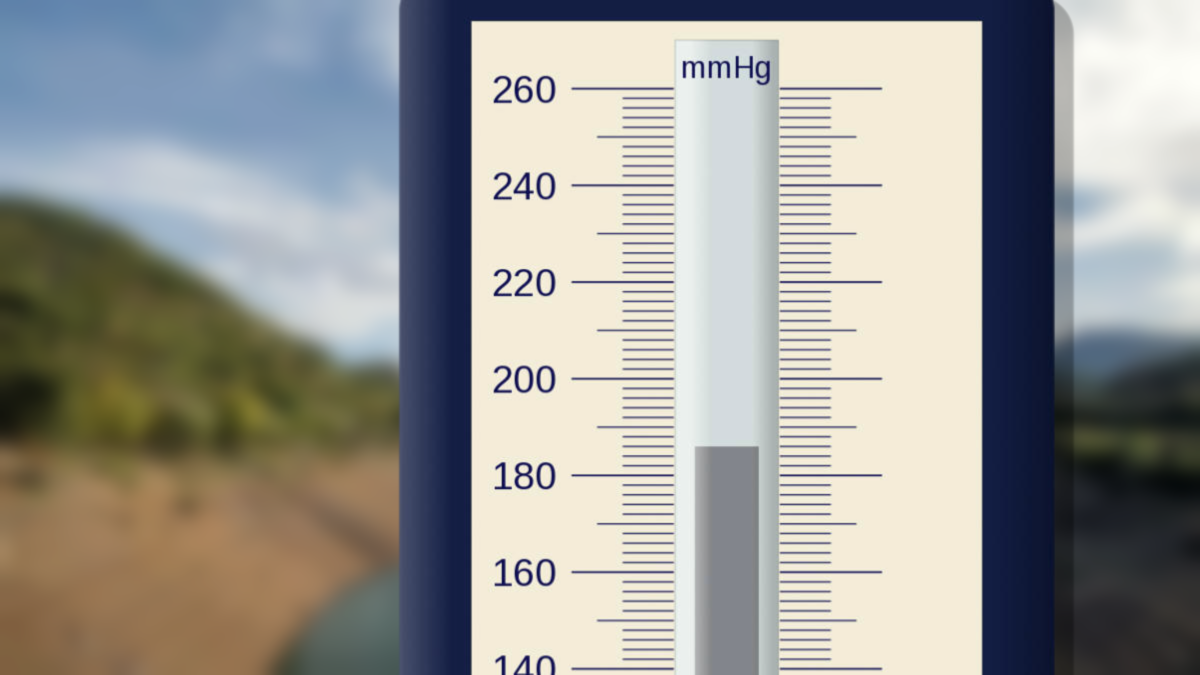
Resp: 186 mmHg
